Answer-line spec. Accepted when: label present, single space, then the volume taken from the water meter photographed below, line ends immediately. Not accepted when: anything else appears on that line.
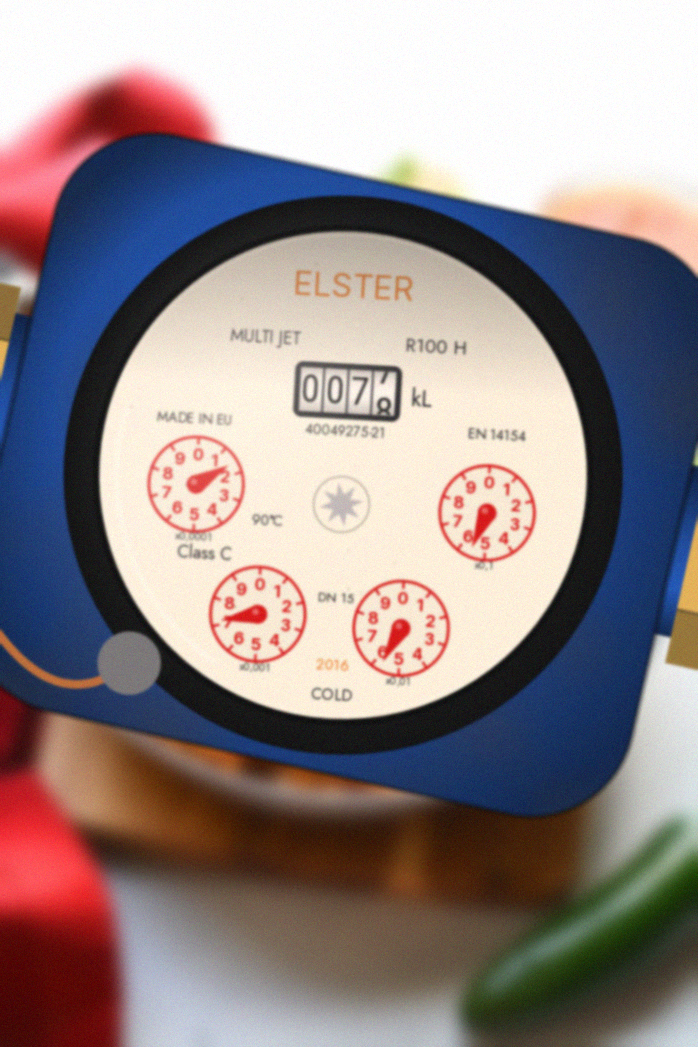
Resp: 77.5571 kL
